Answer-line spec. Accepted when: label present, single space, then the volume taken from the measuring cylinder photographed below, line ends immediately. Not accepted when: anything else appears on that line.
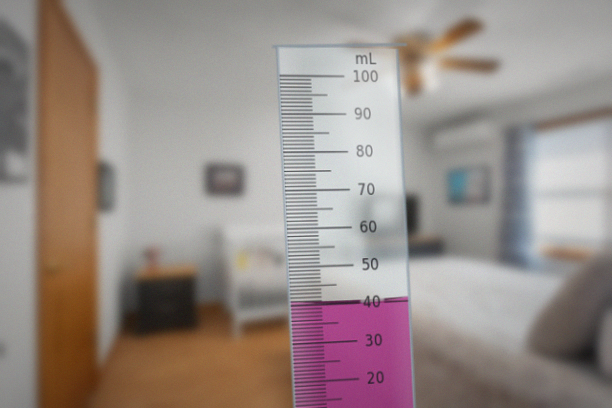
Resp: 40 mL
